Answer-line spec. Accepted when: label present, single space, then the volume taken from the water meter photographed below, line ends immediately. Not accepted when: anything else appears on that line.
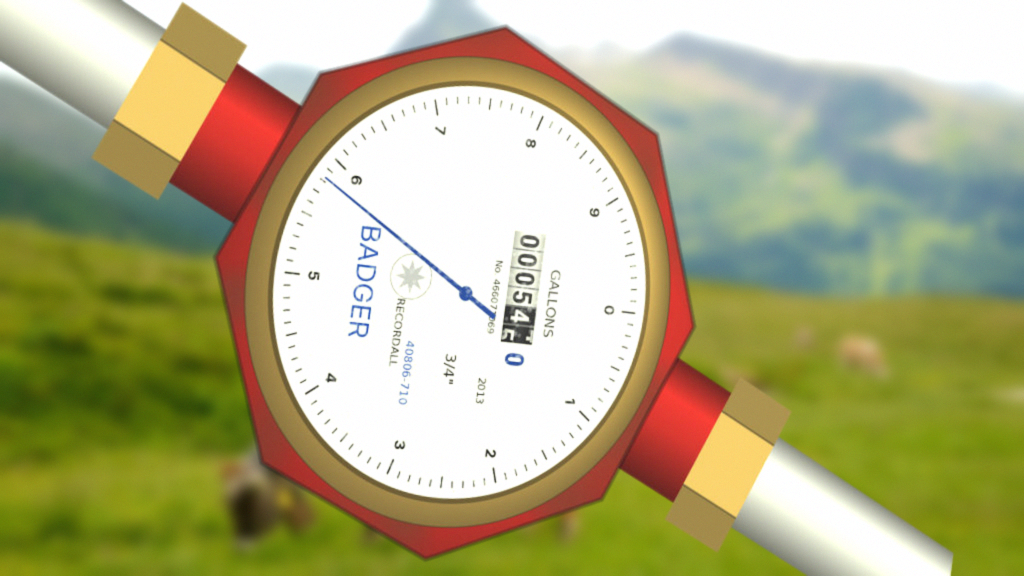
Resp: 5445.8 gal
